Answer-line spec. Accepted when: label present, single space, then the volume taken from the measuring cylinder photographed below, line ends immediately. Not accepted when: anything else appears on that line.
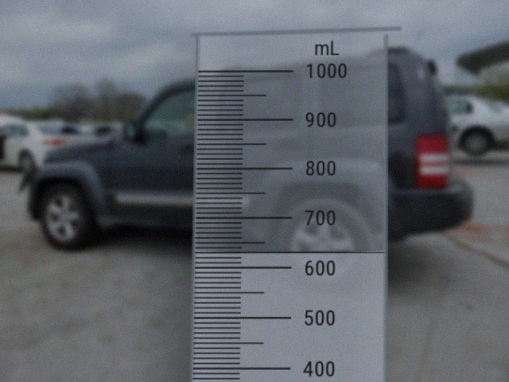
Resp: 630 mL
